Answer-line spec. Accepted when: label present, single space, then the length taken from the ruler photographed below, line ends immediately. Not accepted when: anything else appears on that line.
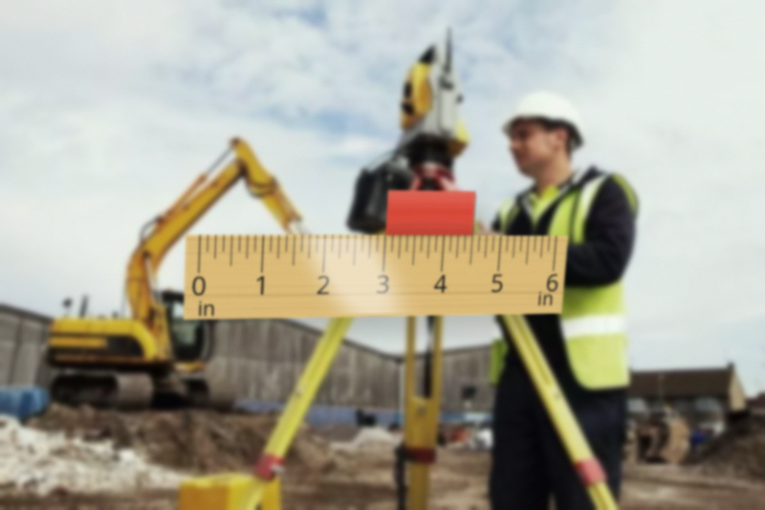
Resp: 1.5 in
